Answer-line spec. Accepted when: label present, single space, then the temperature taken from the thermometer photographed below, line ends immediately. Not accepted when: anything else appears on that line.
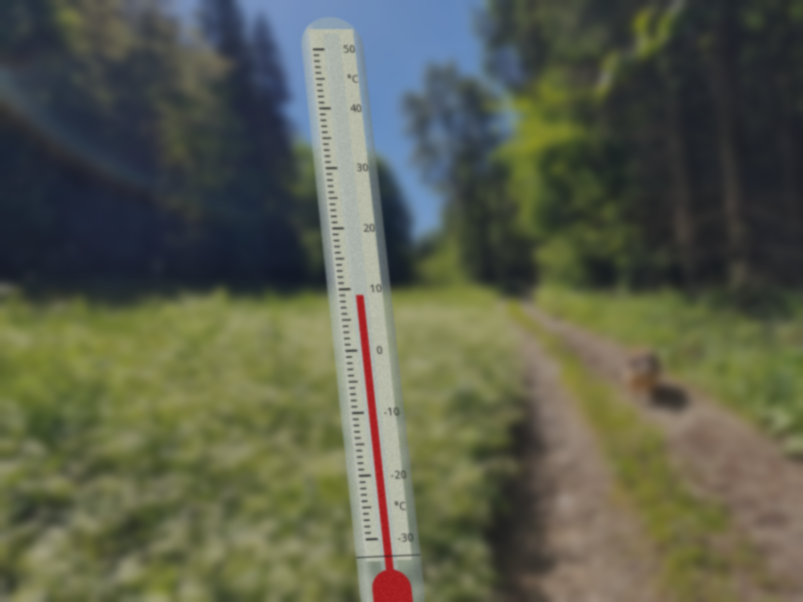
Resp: 9 °C
